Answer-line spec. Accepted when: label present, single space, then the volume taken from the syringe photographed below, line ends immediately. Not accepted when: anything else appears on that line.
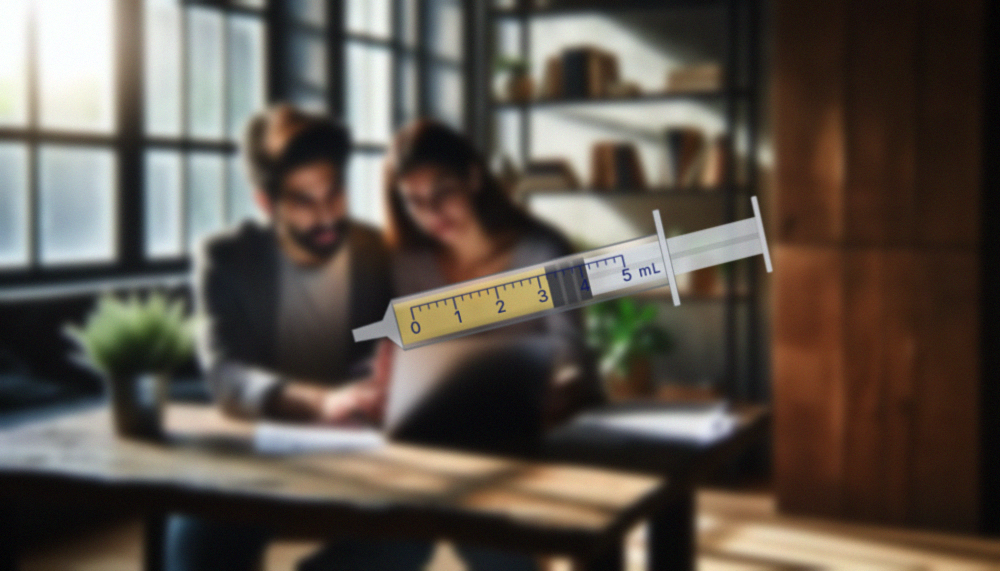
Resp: 3.2 mL
